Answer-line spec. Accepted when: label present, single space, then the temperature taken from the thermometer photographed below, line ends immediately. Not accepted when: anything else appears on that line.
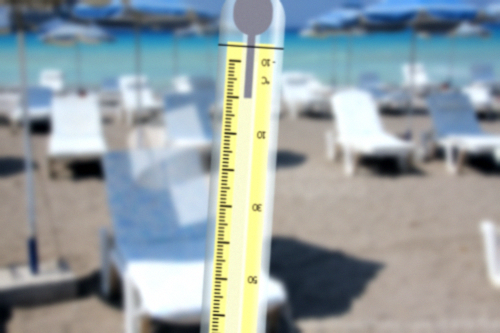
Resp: 0 °C
